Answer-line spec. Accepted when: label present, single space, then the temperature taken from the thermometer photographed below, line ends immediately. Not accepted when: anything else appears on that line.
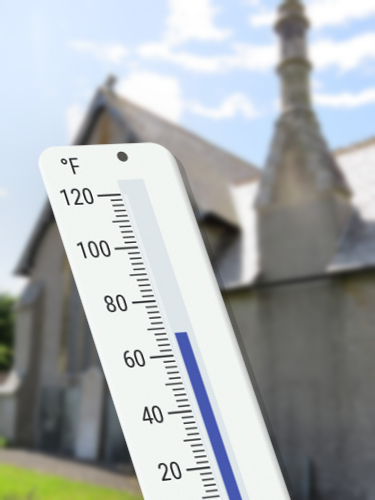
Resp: 68 °F
